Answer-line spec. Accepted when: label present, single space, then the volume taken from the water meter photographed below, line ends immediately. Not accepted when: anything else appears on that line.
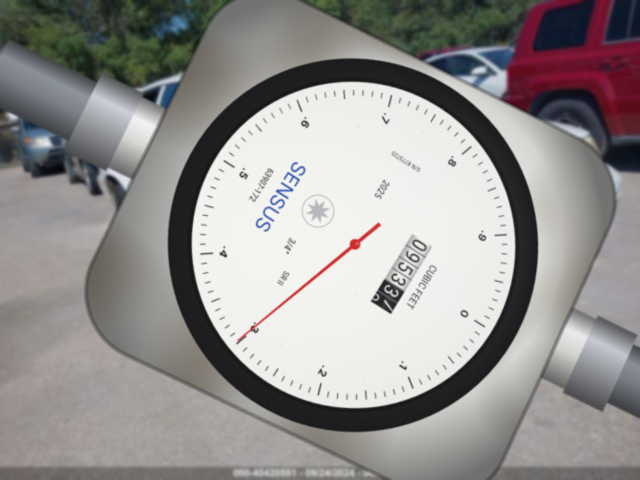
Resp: 95337.30 ft³
